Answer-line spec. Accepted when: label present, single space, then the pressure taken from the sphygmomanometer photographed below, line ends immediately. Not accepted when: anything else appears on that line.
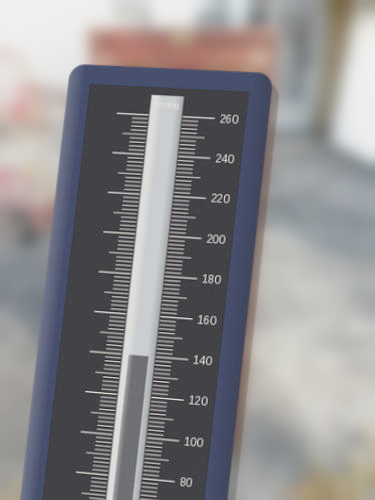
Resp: 140 mmHg
